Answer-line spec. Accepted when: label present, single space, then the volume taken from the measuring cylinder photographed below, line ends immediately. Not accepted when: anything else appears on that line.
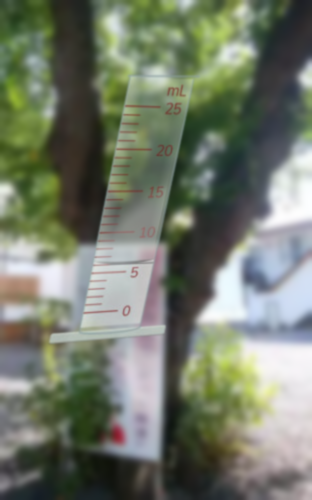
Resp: 6 mL
